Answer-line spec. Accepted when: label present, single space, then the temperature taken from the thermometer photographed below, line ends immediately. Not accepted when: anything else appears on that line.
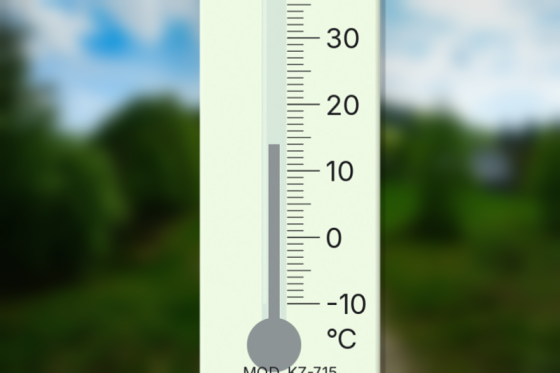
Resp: 14 °C
